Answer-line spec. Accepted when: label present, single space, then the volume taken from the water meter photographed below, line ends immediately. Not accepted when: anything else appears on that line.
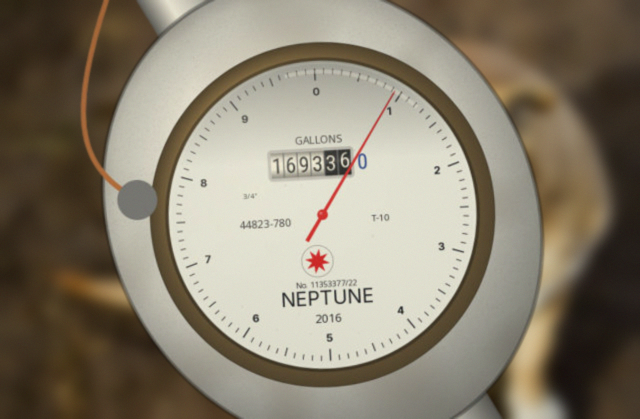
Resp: 1693360.9 gal
